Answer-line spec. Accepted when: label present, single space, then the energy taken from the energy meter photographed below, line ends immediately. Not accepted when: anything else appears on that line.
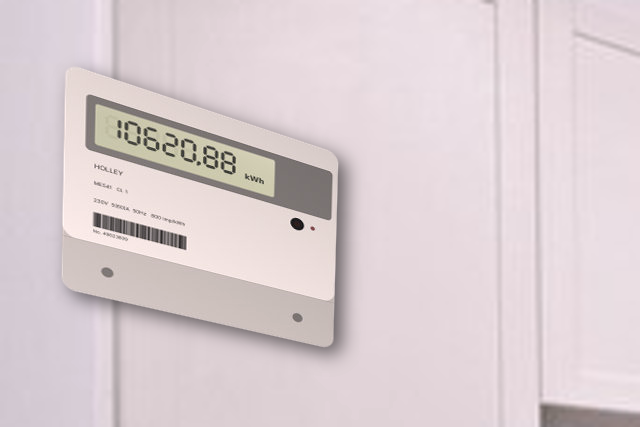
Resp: 10620.88 kWh
